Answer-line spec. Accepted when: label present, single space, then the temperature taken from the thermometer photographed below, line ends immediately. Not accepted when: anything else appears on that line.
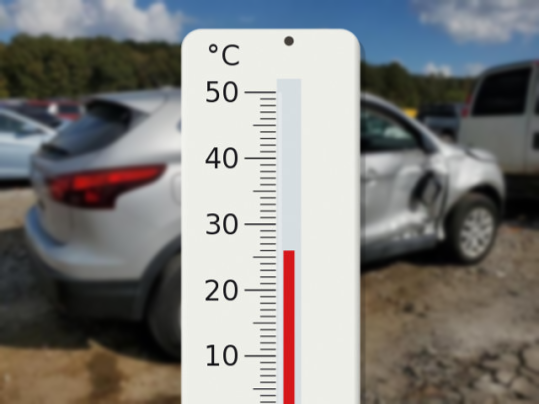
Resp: 26 °C
